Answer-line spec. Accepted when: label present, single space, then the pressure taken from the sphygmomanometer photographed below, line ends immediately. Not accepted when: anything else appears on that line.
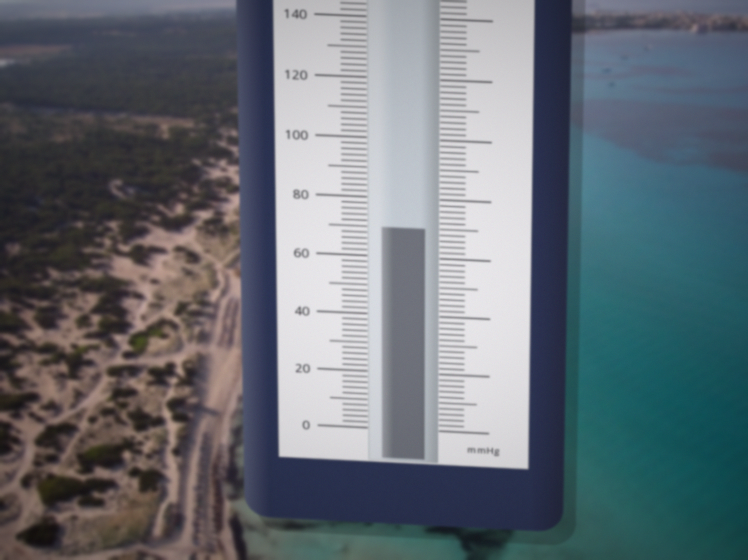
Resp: 70 mmHg
